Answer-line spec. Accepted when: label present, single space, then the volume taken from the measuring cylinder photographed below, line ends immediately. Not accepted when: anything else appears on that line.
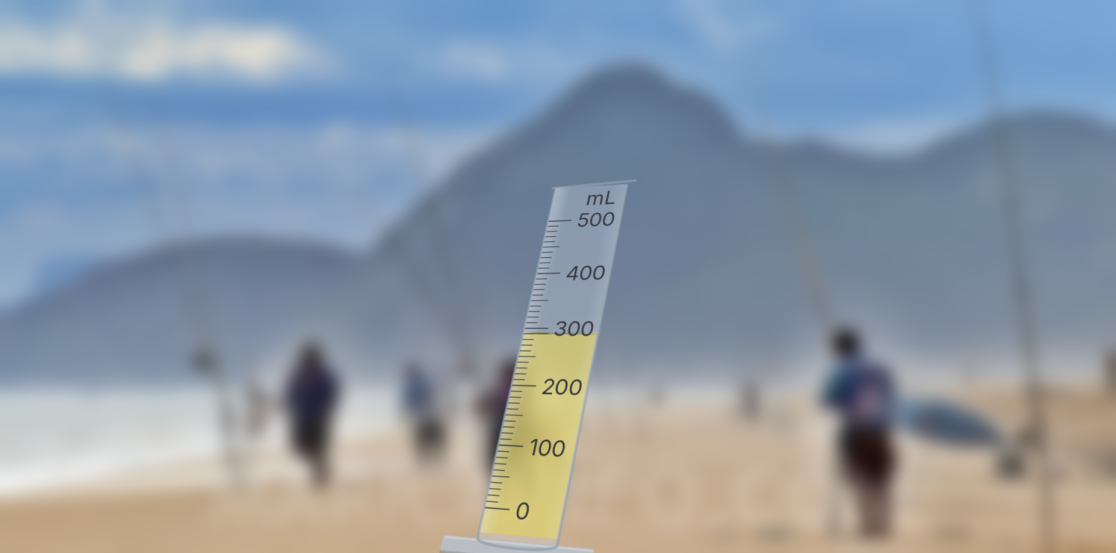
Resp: 290 mL
